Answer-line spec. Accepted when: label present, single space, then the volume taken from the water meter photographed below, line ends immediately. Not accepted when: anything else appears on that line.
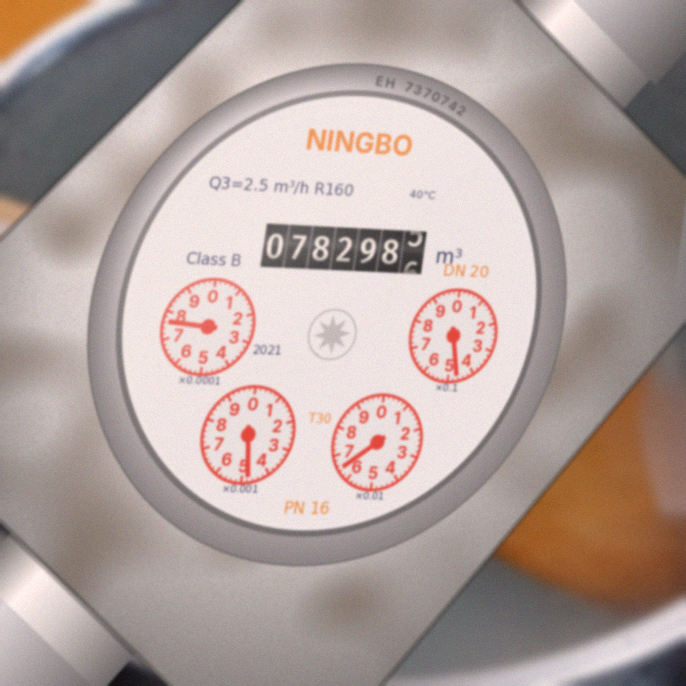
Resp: 782985.4647 m³
